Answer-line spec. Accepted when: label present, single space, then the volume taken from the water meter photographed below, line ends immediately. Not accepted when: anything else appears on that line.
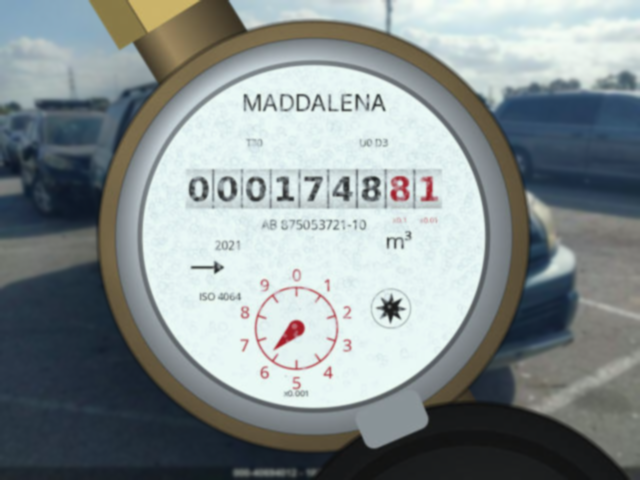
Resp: 1748.816 m³
